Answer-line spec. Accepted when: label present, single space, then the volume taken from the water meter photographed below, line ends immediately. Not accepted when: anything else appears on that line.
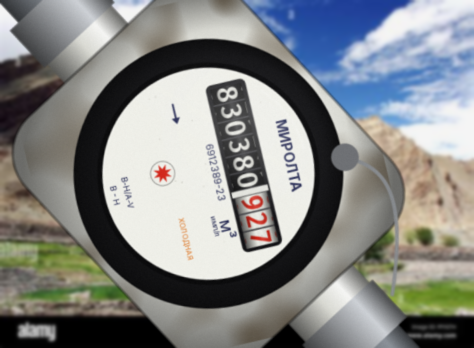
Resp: 830380.927 m³
